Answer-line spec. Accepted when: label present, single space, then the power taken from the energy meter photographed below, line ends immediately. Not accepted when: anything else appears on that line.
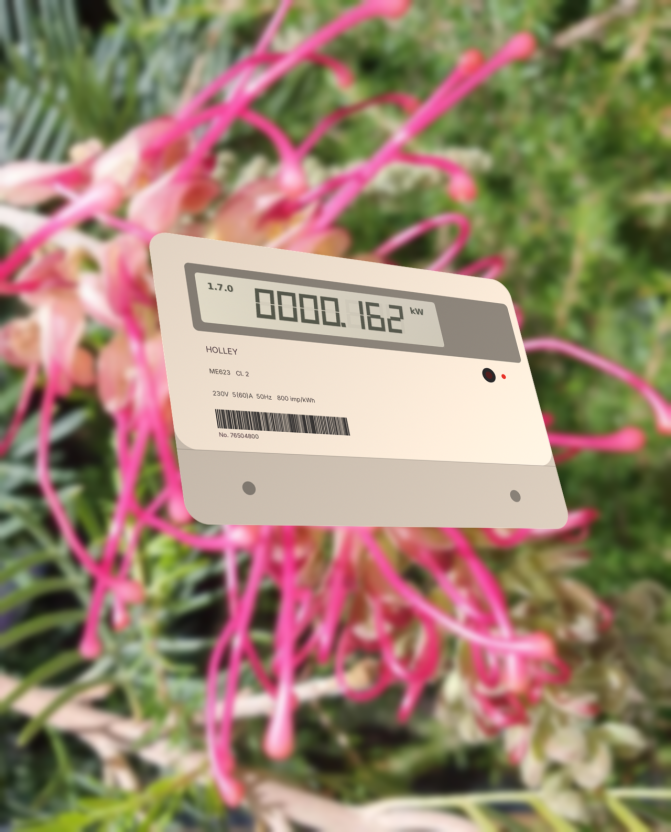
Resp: 0.162 kW
